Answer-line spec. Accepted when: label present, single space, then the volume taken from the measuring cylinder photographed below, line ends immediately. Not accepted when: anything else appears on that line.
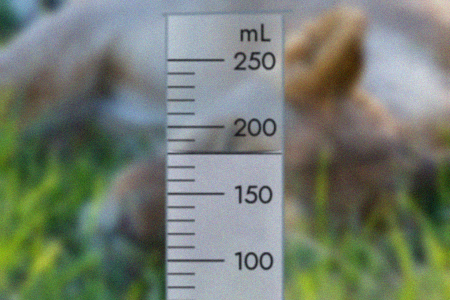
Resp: 180 mL
